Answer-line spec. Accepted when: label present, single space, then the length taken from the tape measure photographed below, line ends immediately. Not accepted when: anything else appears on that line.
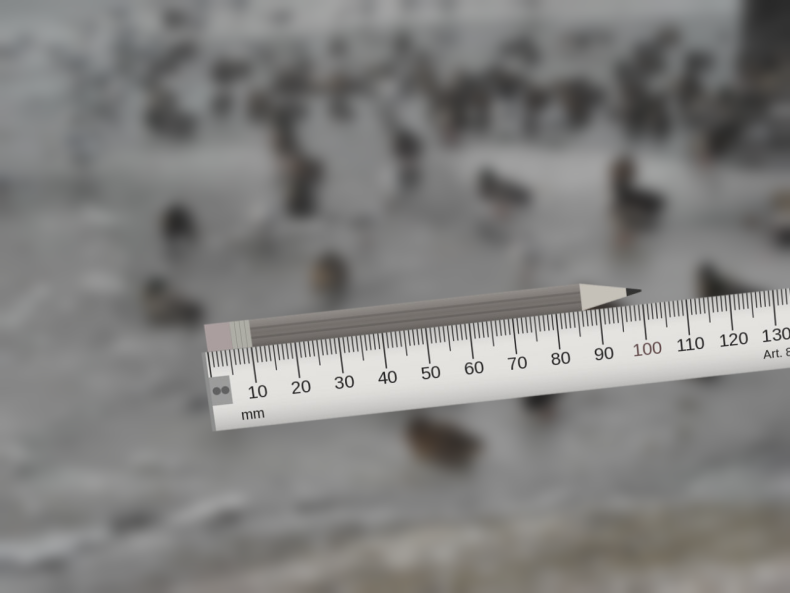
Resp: 100 mm
